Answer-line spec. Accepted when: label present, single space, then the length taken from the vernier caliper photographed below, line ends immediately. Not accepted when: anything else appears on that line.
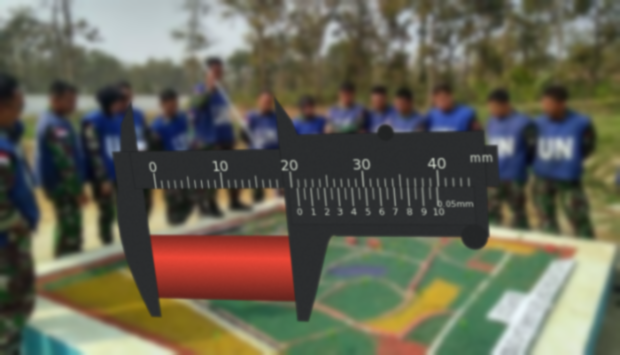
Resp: 20.8 mm
